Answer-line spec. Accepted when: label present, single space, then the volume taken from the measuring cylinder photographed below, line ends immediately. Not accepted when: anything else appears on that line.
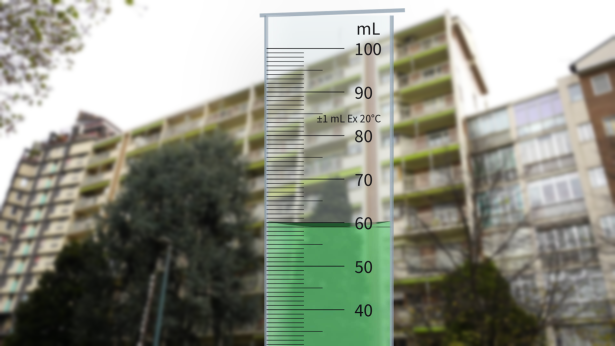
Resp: 59 mL
